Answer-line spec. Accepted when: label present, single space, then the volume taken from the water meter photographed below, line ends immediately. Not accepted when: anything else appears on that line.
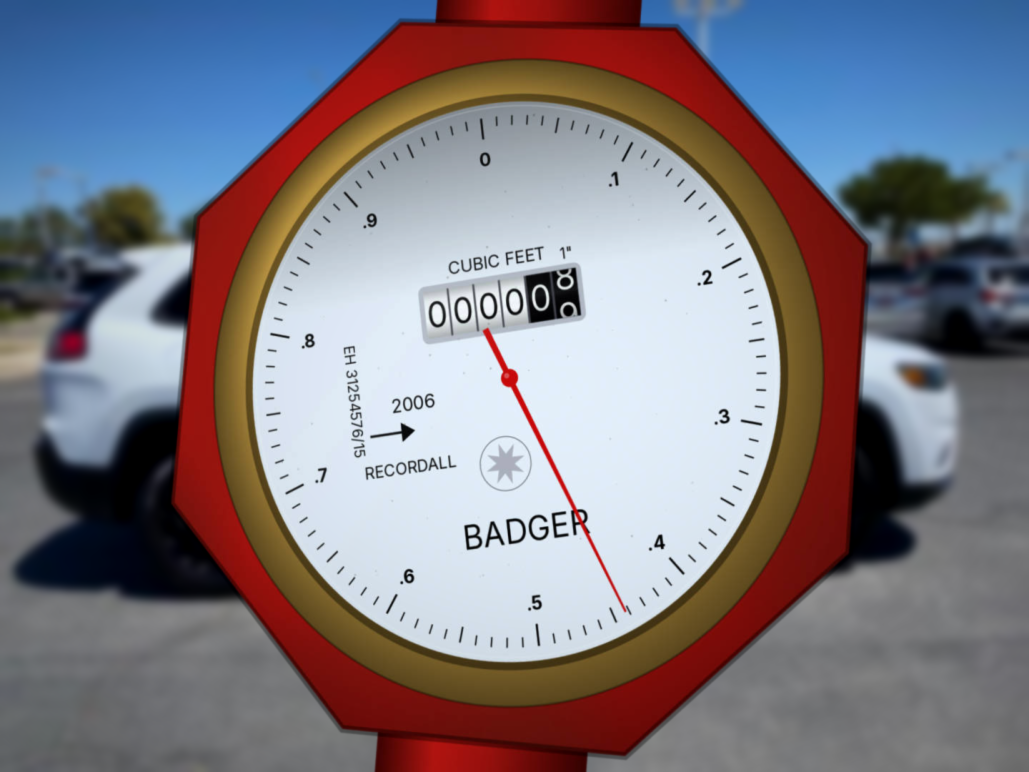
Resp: 8.44 ft³
